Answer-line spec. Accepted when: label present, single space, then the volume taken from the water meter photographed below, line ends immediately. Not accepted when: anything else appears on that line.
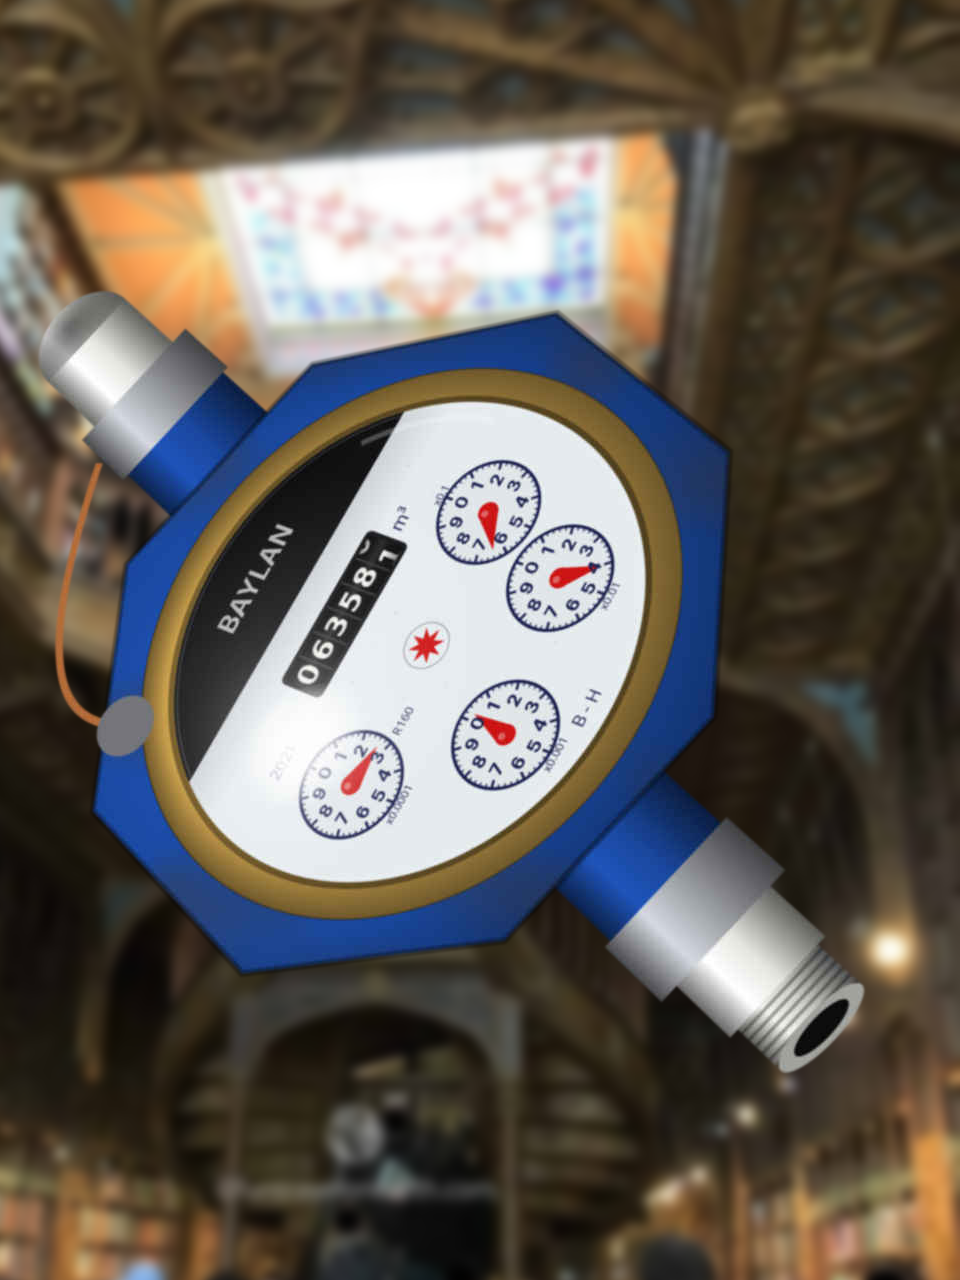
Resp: 63580.6402 m³
